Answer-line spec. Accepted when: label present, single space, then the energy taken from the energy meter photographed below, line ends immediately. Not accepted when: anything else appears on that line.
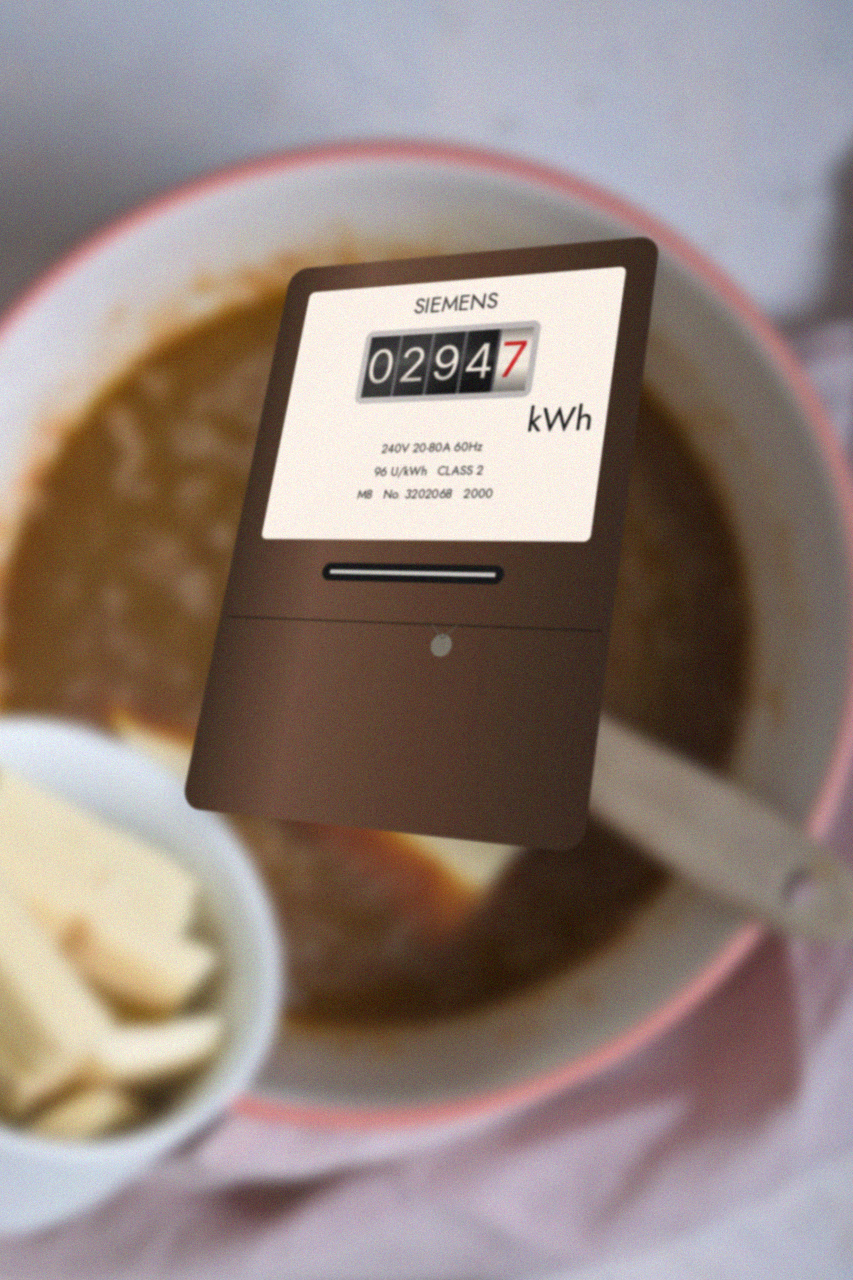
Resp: 294.7 kWh
